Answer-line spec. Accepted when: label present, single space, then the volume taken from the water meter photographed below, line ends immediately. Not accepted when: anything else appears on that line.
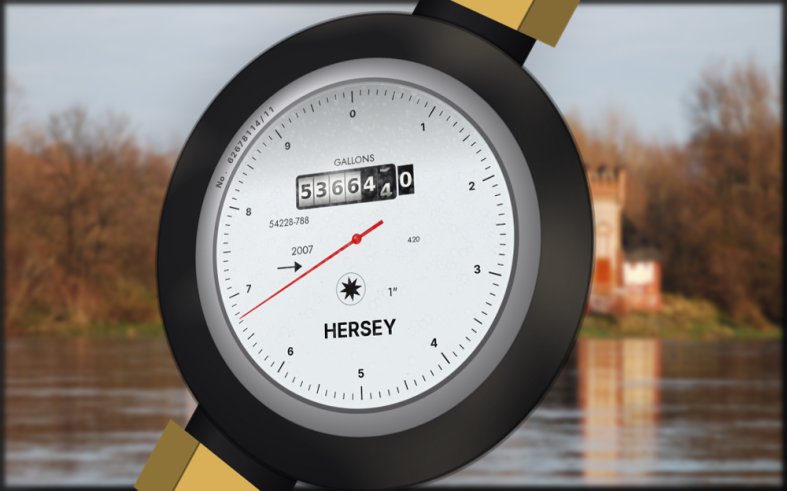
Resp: 5366436.7 gal
